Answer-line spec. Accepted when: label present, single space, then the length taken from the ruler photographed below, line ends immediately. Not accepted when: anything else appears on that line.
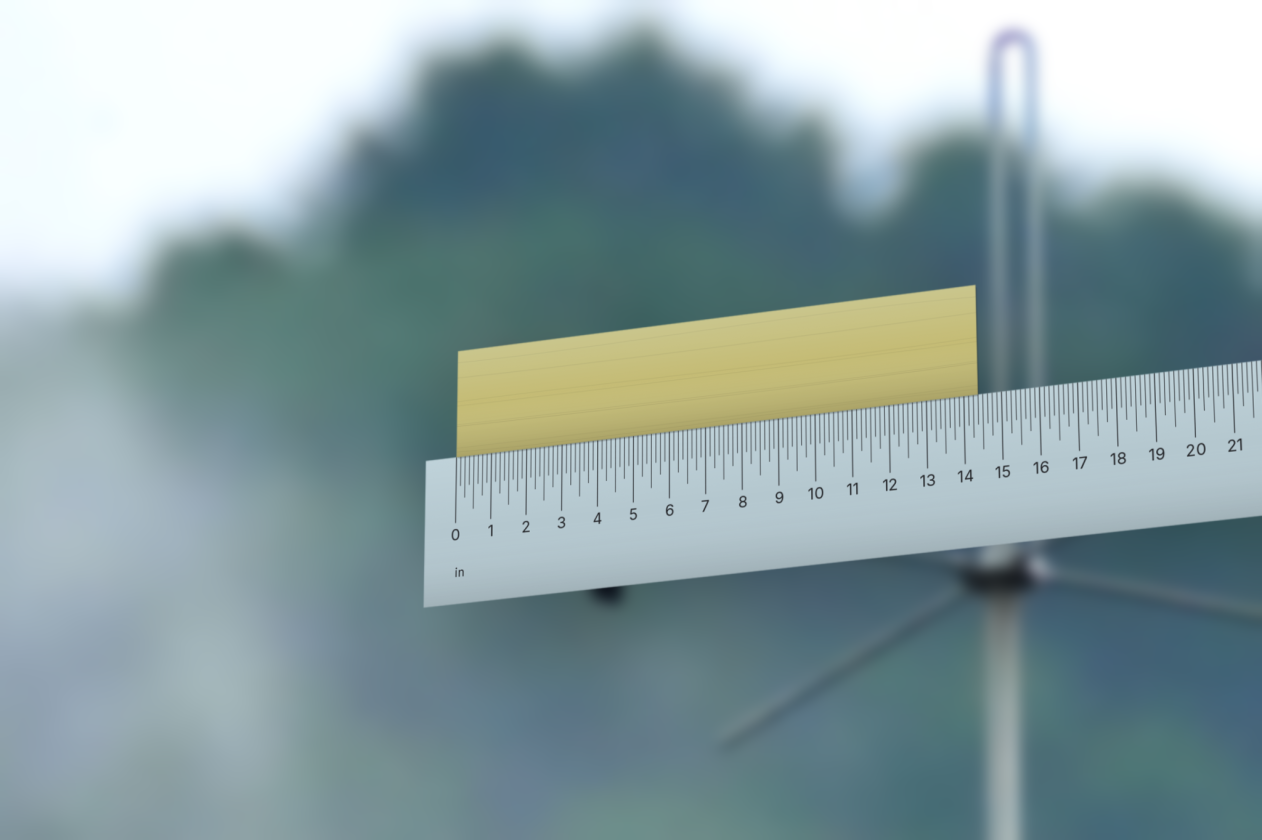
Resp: 14.375 in
